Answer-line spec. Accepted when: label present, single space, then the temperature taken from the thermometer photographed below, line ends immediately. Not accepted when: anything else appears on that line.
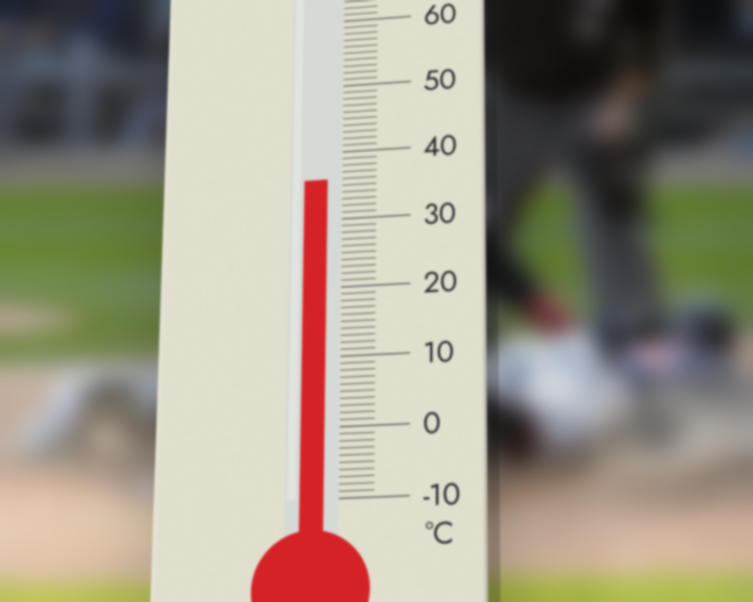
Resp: 36 °C
